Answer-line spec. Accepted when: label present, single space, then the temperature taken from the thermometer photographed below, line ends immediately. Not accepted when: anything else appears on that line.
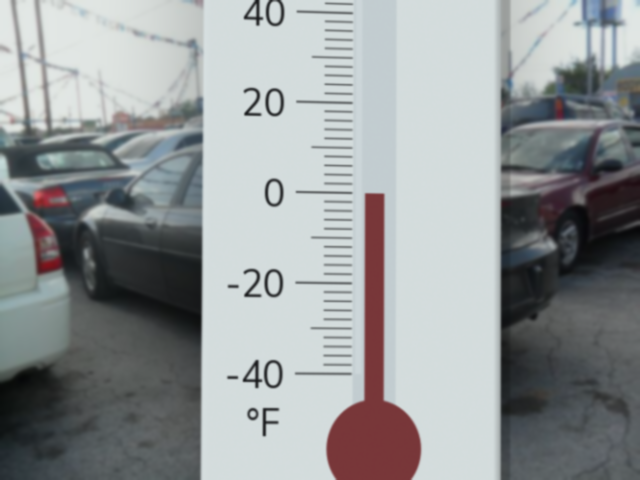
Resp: 0 °F
